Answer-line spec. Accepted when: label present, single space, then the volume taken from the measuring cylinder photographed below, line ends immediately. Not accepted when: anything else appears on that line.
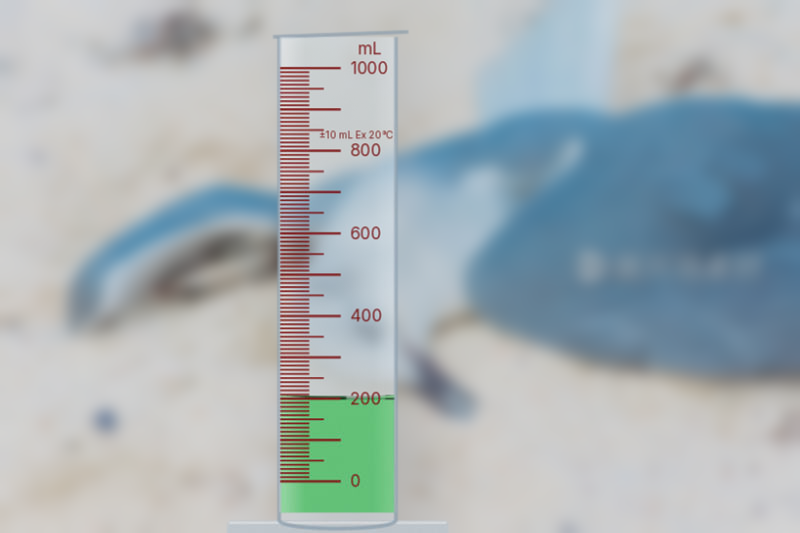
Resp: 200 mL
